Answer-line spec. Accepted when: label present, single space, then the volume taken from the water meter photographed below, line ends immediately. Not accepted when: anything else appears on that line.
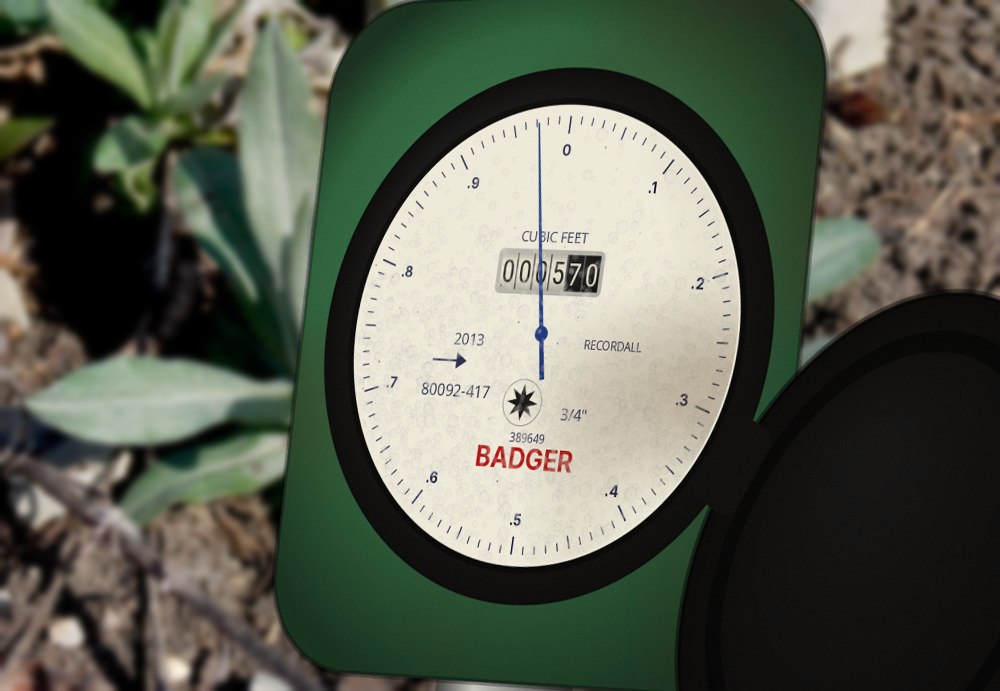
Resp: 569.97 ft³
